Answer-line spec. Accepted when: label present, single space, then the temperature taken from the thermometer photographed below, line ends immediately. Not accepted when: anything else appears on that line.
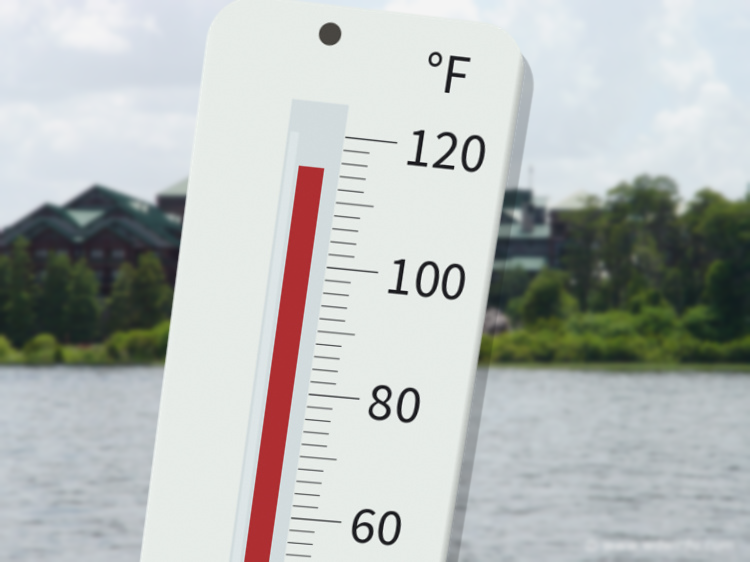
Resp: 115 °F
